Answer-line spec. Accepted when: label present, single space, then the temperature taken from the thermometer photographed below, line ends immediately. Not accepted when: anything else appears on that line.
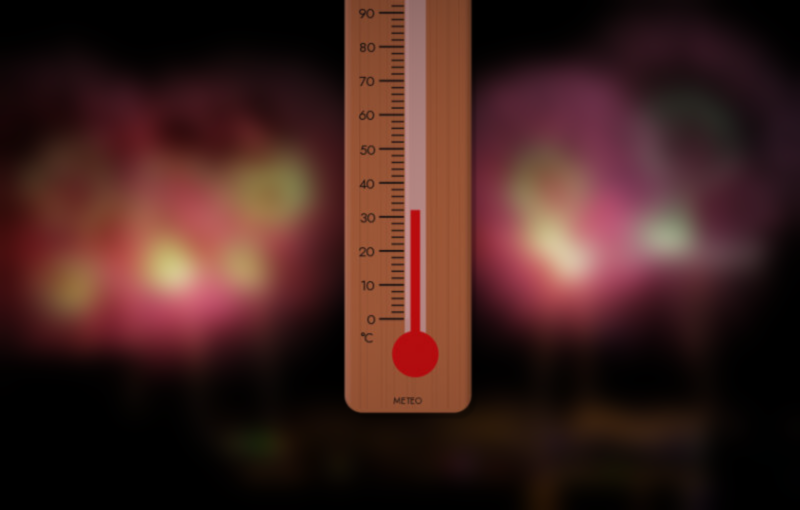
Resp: 32 °C
